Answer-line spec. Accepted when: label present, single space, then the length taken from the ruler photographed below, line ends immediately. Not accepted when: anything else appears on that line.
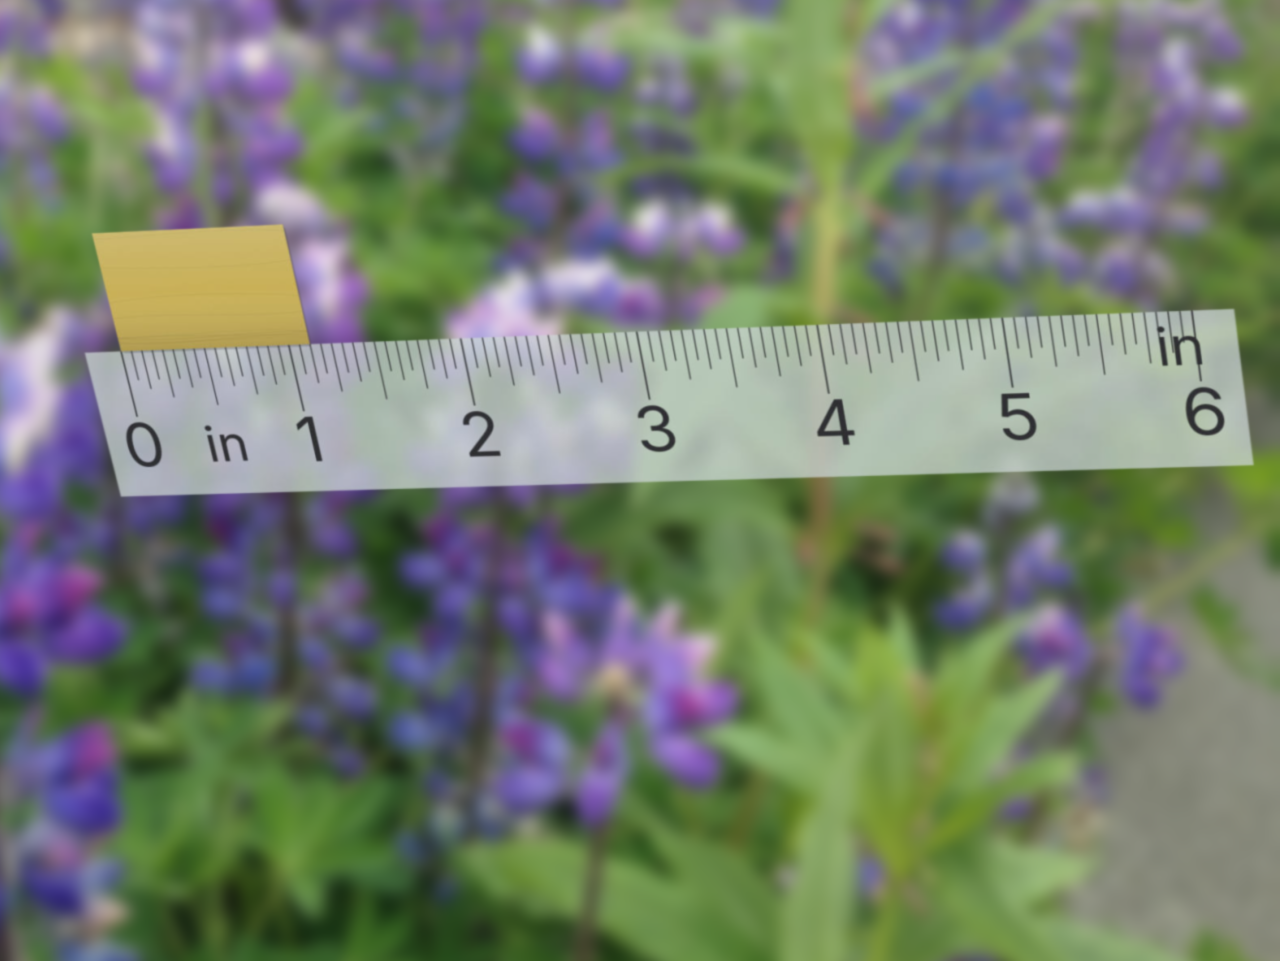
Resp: 1.125 in
